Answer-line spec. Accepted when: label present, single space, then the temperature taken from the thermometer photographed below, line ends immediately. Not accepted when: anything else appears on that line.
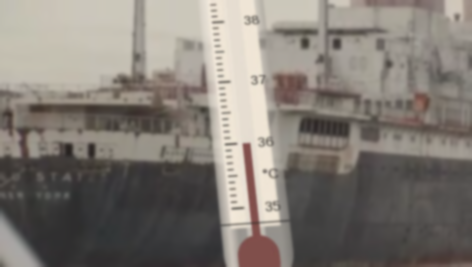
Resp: 36 °C
